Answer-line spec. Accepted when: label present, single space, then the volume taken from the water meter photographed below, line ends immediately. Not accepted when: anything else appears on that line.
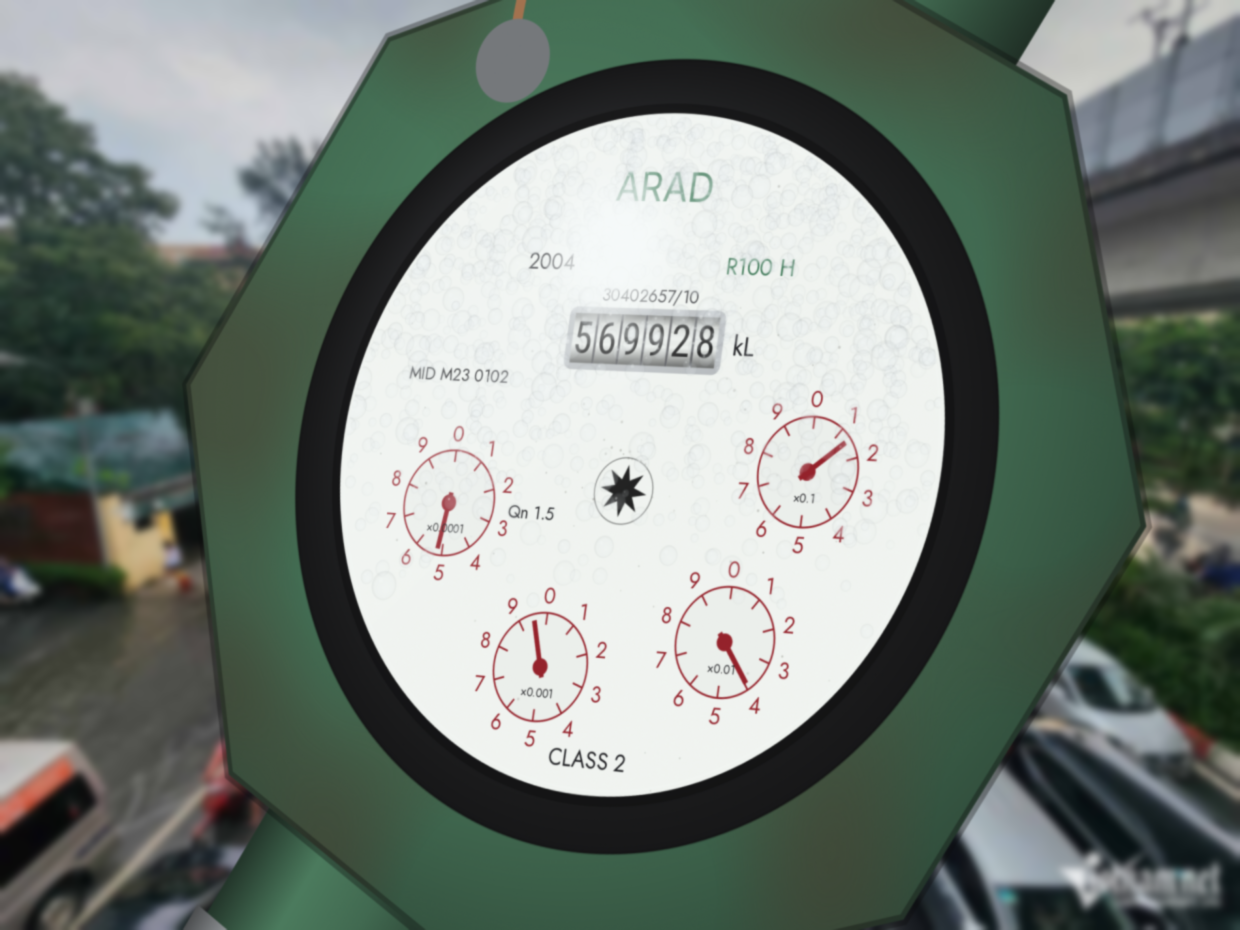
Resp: 569928.1395 kL
